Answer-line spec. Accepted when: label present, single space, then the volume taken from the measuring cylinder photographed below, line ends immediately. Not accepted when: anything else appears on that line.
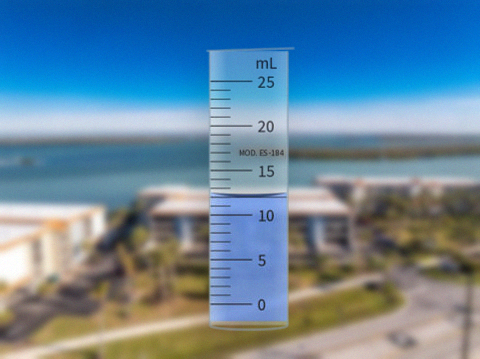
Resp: 12 mL
